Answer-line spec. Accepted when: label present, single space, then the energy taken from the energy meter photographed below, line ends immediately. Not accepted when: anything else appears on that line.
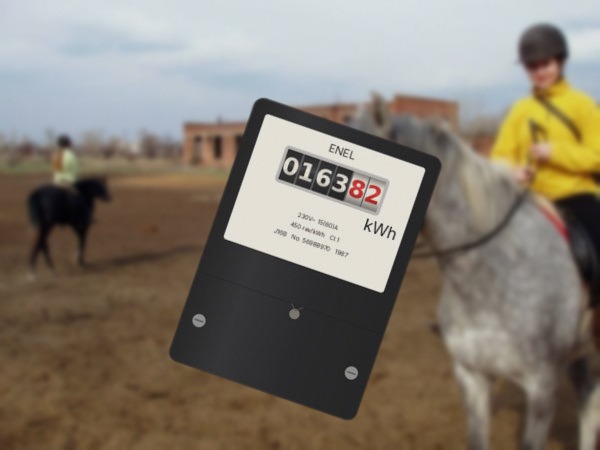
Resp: 163.82 kWh
